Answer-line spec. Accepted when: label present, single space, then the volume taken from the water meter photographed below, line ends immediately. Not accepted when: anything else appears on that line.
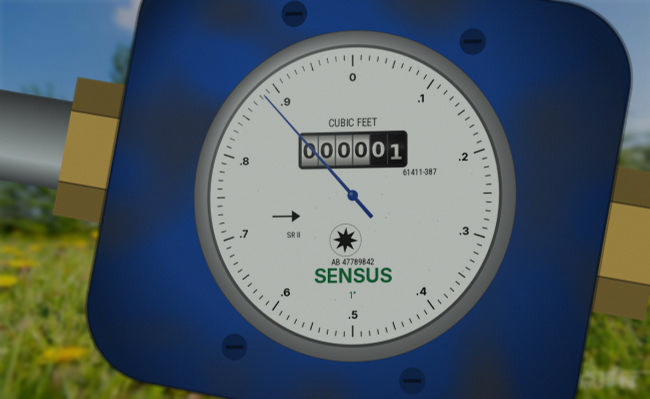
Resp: 0.88 ft³
